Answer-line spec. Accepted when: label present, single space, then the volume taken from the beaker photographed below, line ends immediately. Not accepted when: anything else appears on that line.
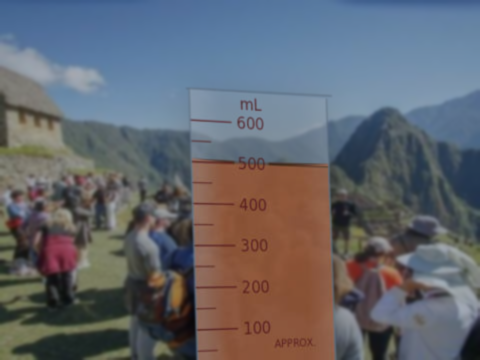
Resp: 500 mL
